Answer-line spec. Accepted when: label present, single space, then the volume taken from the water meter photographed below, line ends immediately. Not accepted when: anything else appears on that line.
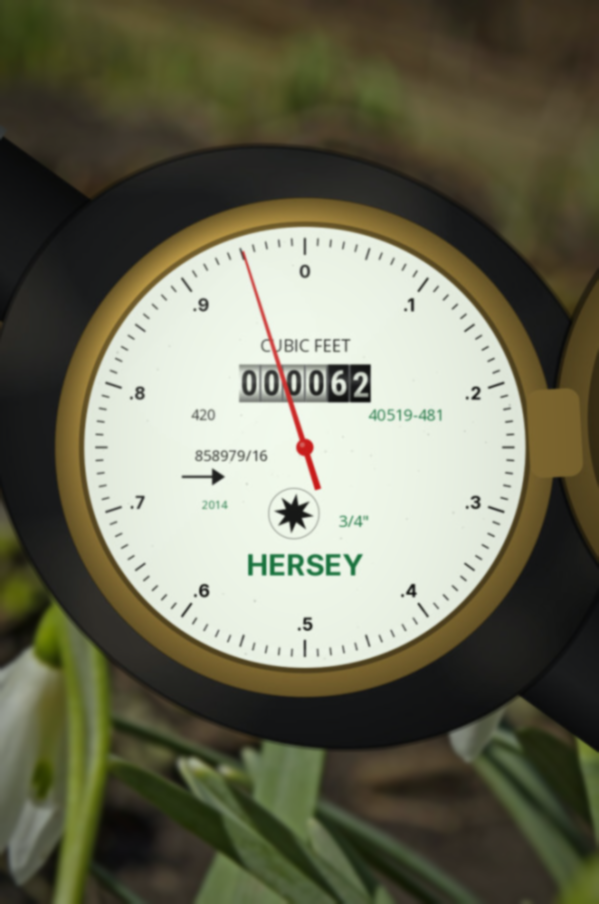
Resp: 61.95 ft³
